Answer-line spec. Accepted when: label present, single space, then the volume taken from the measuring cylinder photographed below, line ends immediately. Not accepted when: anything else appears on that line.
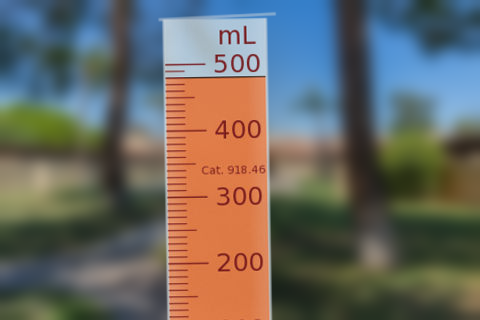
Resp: 480 mL
